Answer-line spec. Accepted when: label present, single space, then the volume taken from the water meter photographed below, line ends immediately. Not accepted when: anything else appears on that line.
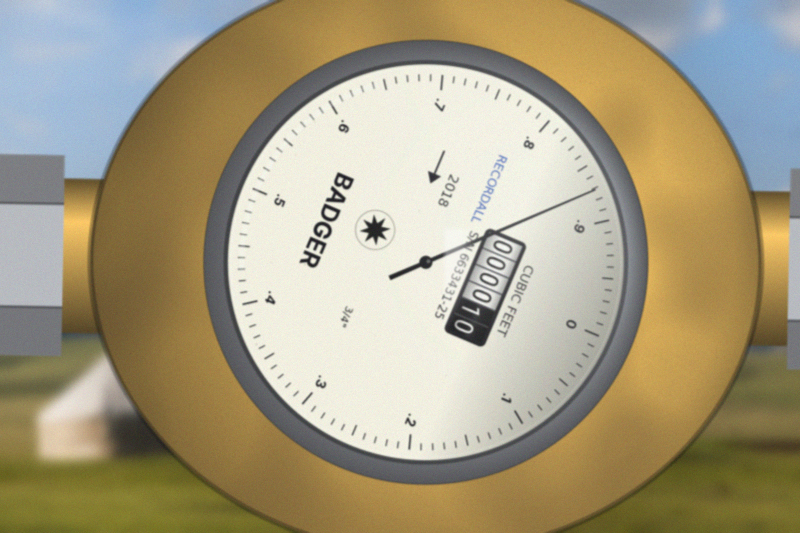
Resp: 9.87 ft³
